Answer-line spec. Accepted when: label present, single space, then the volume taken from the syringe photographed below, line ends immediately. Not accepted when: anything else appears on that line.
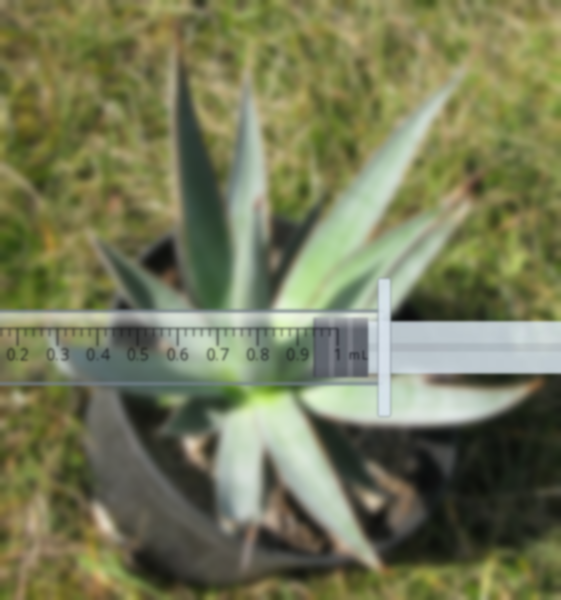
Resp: 0.94 mL
